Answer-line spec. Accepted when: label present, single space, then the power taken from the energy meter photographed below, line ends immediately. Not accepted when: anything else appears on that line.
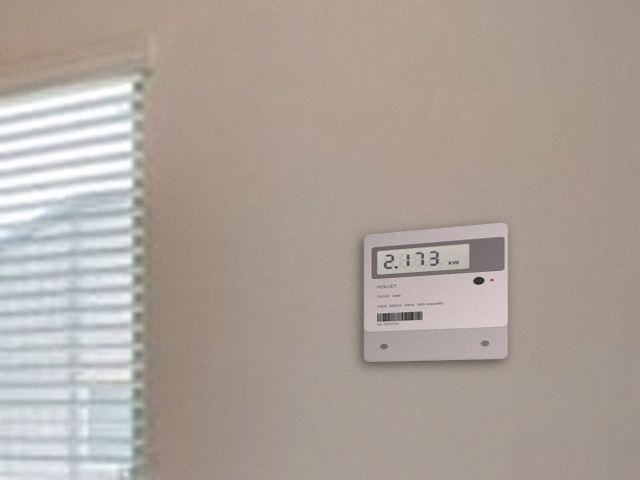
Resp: 2.173 kW
